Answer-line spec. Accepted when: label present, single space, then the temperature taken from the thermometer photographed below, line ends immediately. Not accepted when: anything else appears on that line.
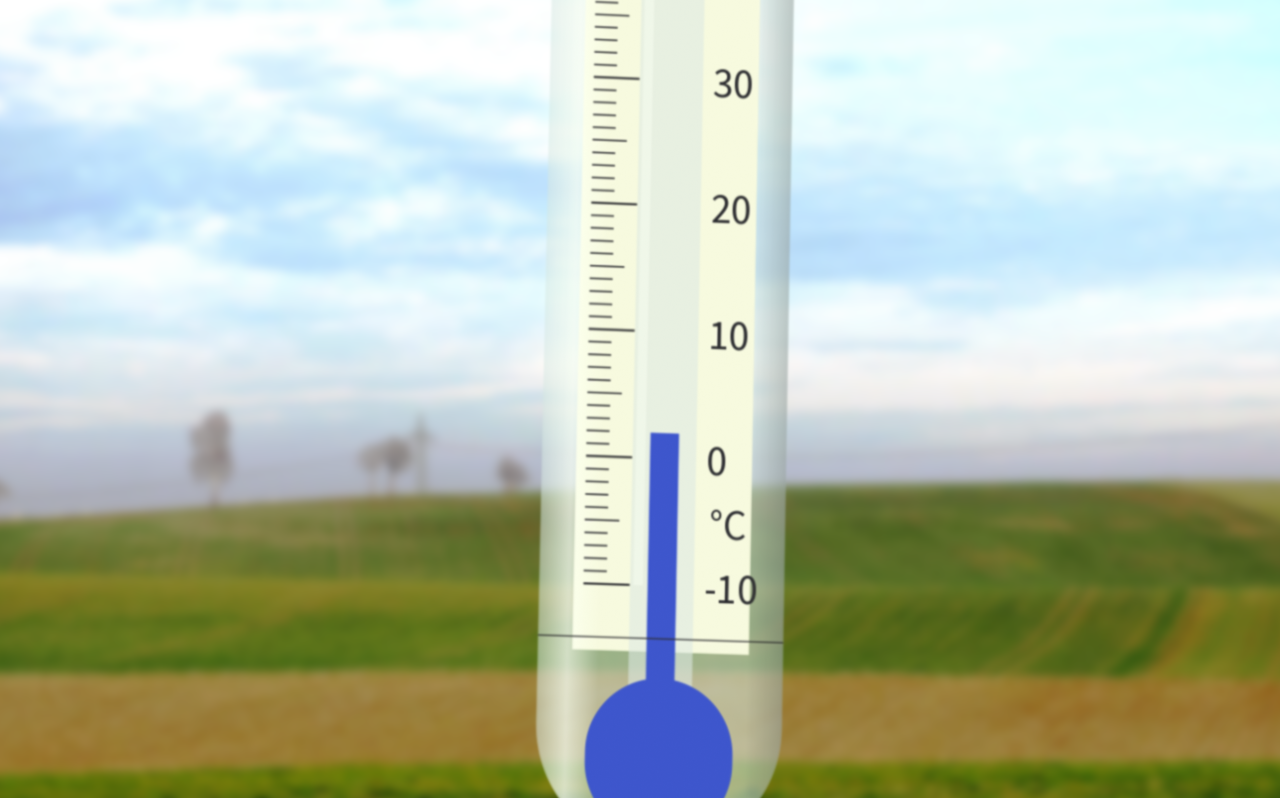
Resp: 2 °C
